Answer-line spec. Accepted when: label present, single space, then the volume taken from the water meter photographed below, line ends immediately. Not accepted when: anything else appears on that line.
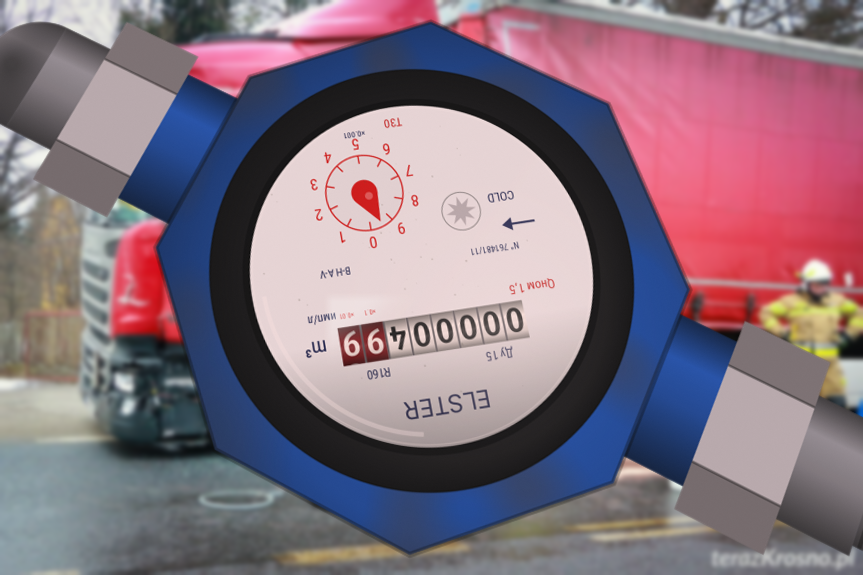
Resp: 4.989 m³
